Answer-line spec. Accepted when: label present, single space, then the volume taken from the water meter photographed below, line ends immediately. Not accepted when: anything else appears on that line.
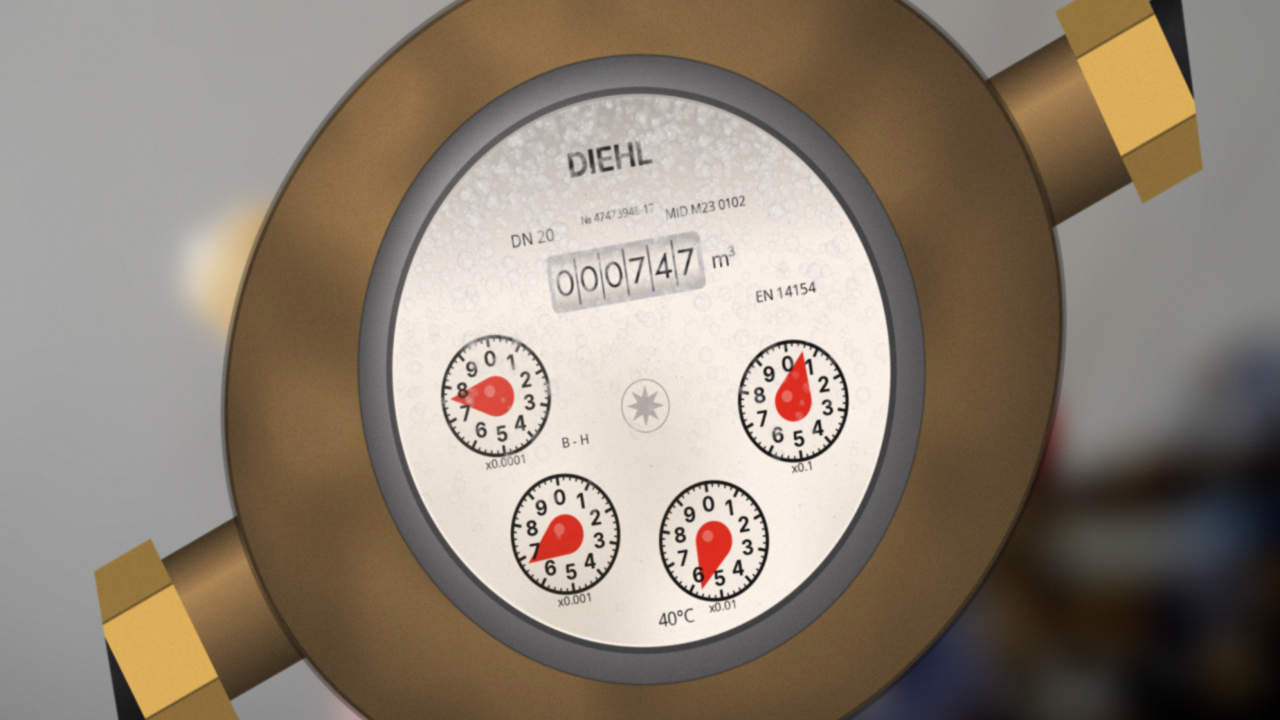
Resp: 747.0567 m³
